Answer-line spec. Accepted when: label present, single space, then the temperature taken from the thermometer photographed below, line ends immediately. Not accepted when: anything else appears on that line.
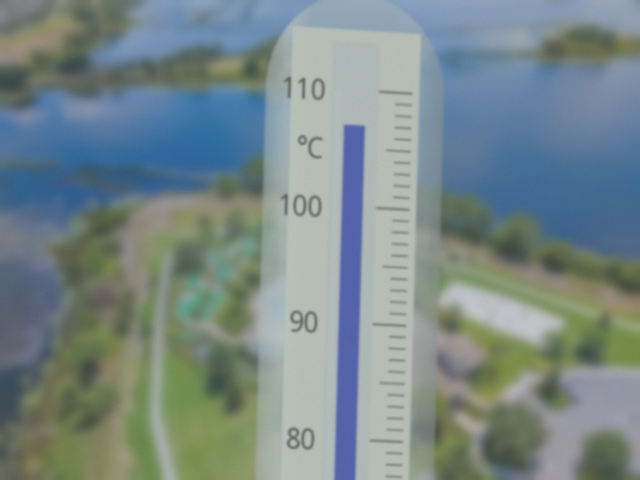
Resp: 107 °C
